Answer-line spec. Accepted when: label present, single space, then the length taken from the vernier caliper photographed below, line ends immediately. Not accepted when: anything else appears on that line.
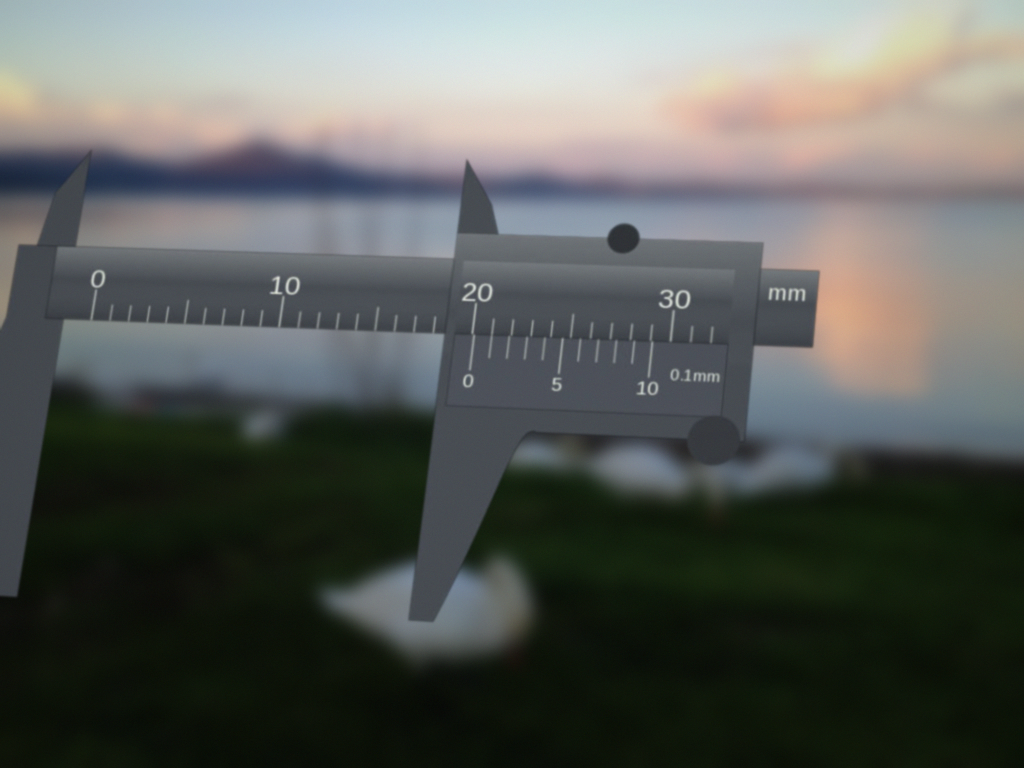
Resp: 20.1 mm
